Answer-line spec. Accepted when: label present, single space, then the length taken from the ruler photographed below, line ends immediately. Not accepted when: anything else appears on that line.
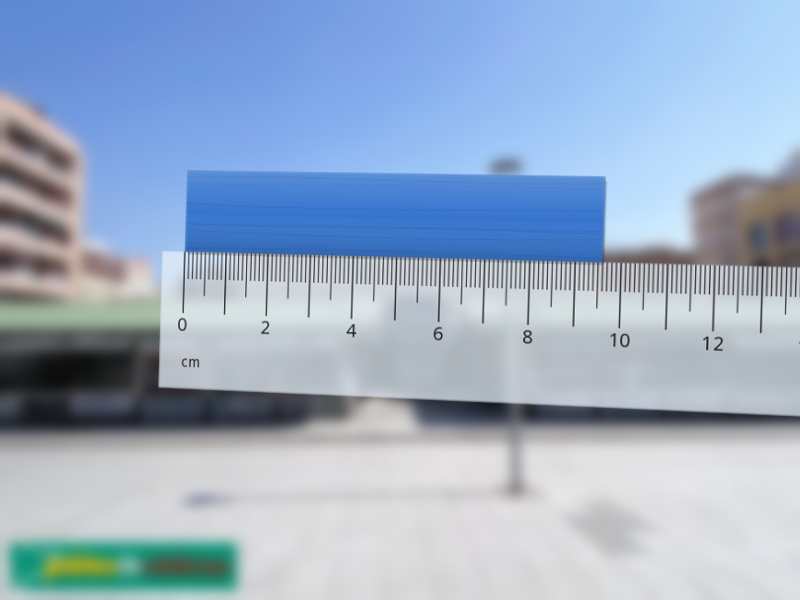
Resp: 9.6 cm
